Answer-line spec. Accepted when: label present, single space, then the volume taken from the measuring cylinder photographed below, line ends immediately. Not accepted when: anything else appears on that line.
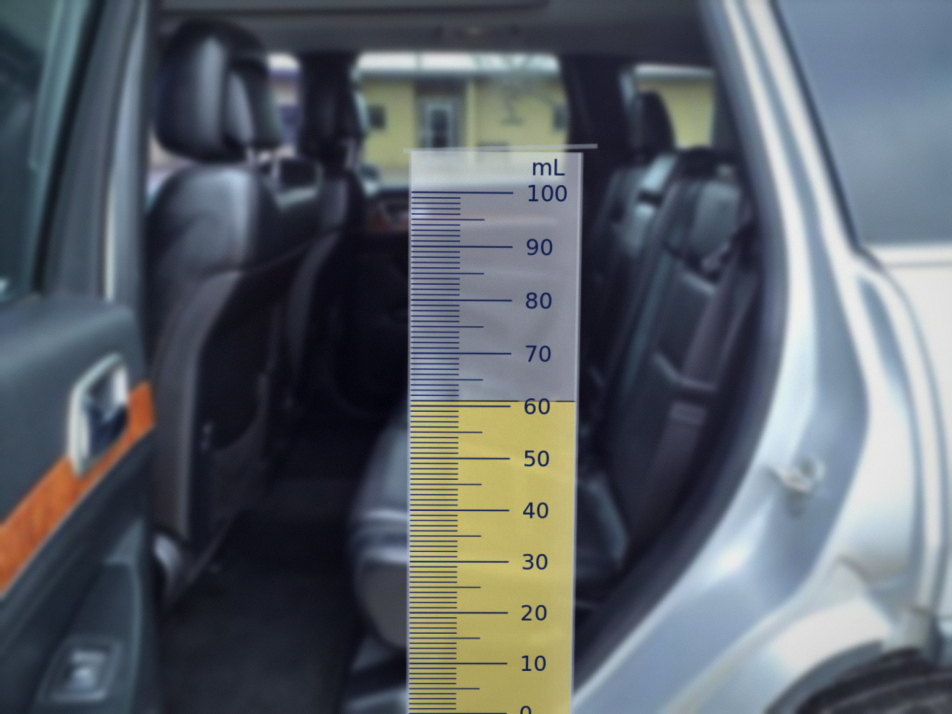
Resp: 61 mL
